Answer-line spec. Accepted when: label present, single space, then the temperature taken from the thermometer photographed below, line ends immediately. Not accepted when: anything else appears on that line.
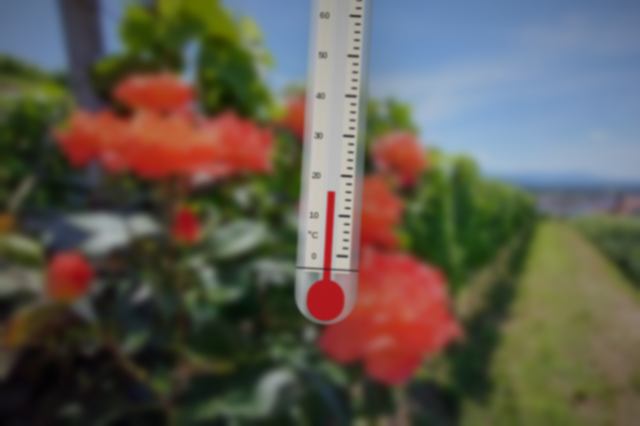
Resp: 16 °C
